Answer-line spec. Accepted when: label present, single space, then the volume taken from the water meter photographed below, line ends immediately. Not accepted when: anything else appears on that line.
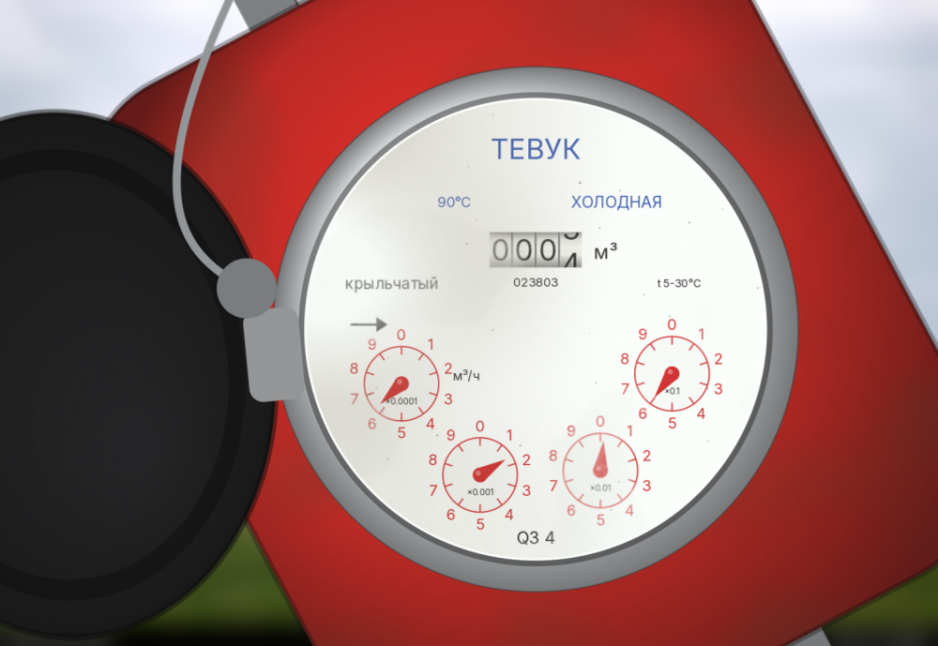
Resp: 3.6016 m³
